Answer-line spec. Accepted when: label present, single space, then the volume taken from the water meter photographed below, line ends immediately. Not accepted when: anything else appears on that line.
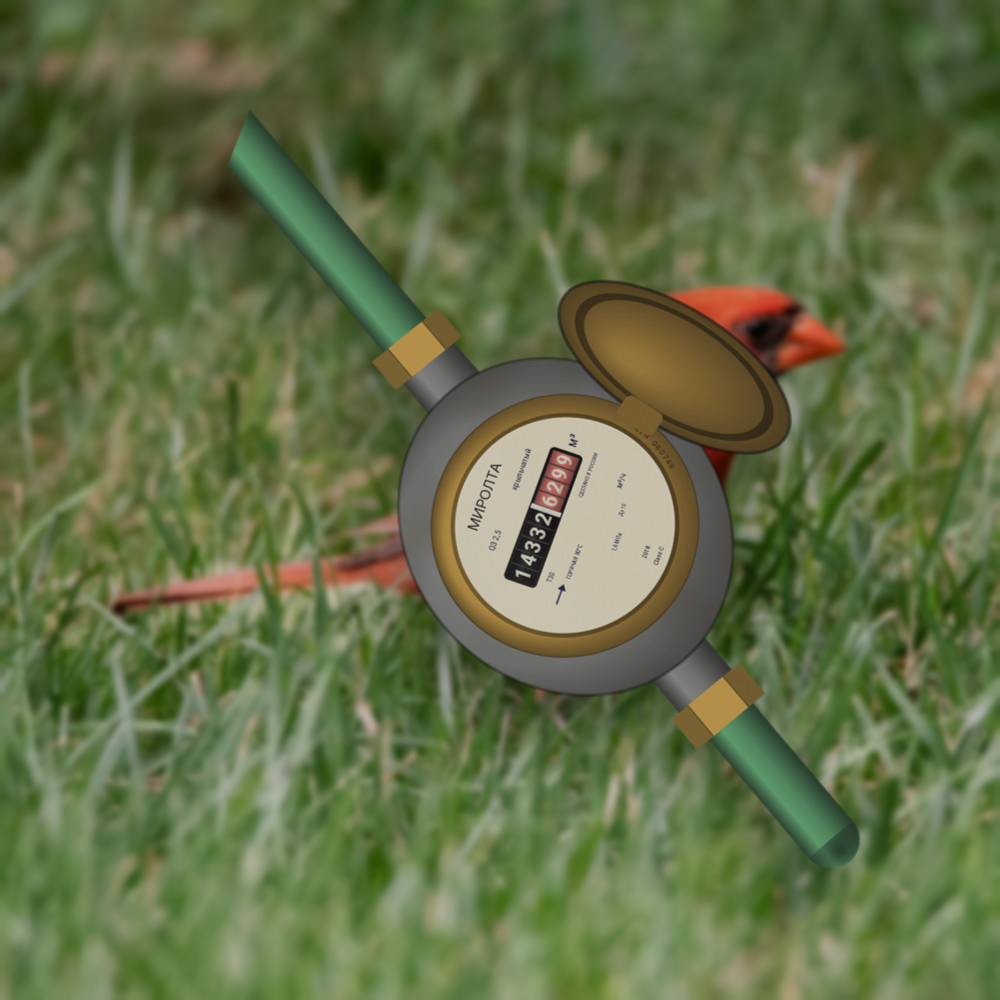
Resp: 14332.6299 m³
